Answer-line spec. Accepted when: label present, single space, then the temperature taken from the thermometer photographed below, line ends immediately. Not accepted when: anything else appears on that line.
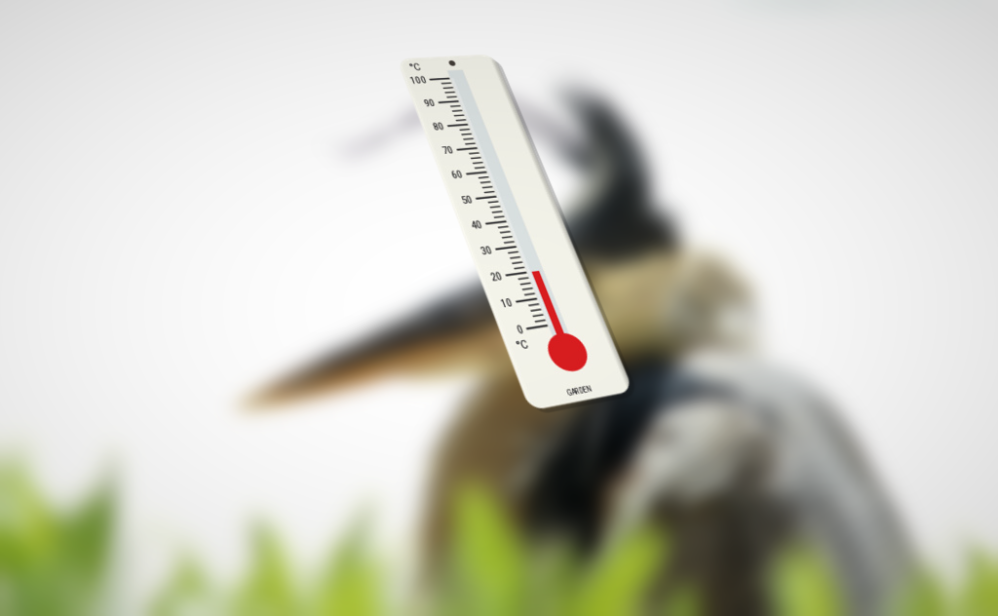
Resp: 20 °C
